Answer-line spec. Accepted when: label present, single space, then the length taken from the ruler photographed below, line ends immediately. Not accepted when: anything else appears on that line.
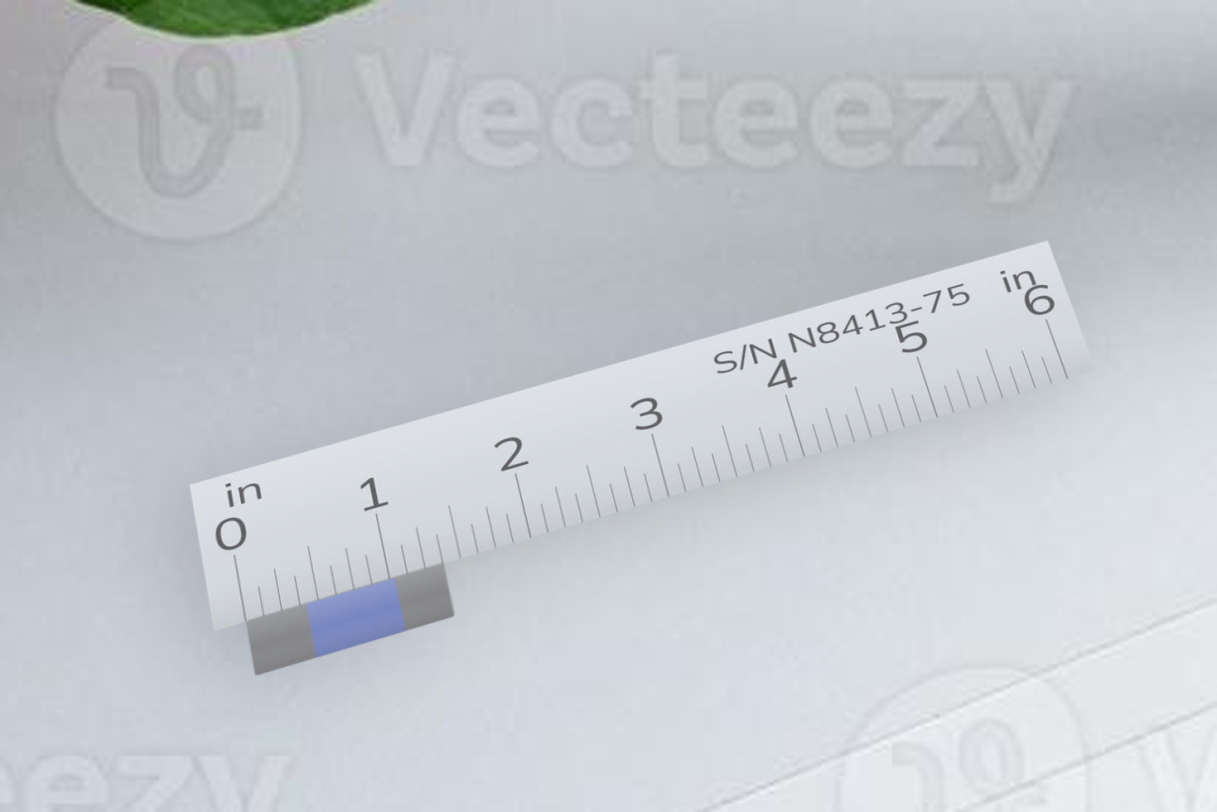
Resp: 1.375 in
